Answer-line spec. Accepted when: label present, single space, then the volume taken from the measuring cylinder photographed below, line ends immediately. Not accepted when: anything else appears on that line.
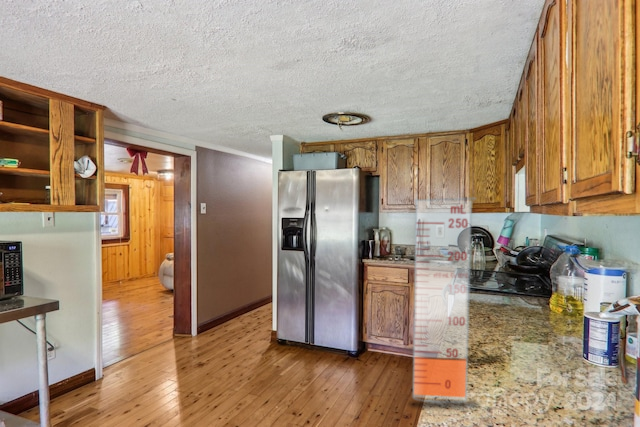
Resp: 40 mL
